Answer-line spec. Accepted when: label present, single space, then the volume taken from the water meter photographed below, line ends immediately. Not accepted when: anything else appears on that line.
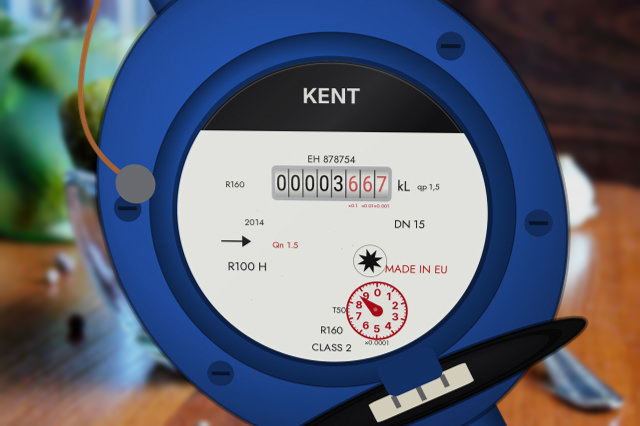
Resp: 3.6678 kL
